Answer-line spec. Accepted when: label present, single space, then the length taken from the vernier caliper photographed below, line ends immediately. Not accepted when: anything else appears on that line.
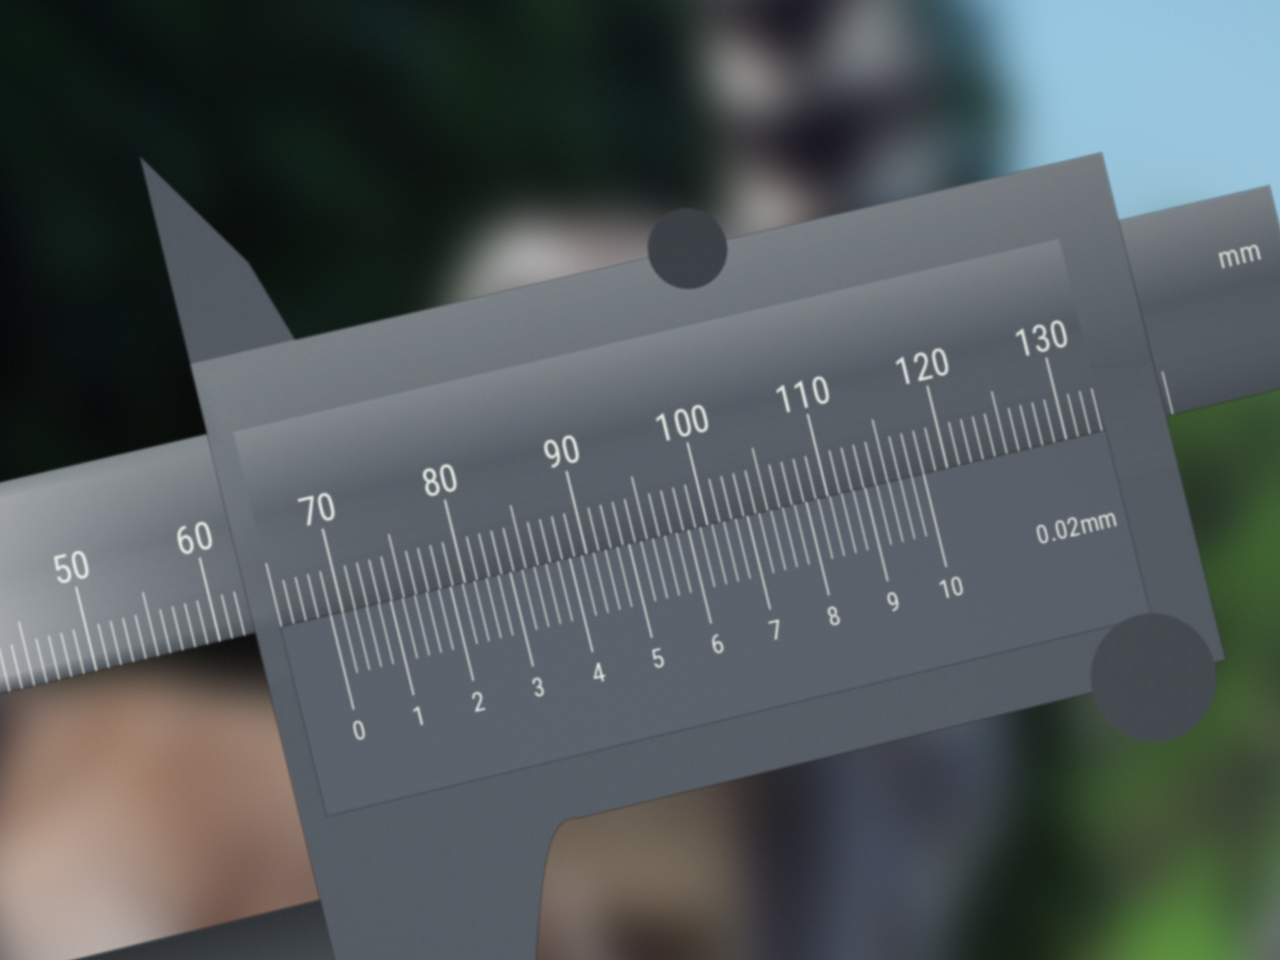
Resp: 69.0 mm
